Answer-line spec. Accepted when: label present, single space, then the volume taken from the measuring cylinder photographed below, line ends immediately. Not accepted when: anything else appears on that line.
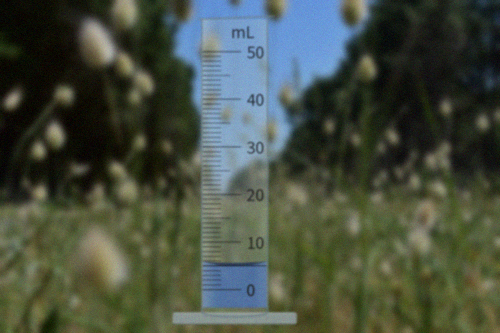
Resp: 5 mL
